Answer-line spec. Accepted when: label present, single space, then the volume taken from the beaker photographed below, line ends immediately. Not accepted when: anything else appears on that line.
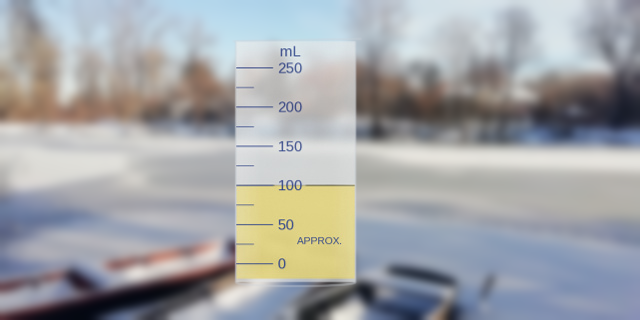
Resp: 100 mL
